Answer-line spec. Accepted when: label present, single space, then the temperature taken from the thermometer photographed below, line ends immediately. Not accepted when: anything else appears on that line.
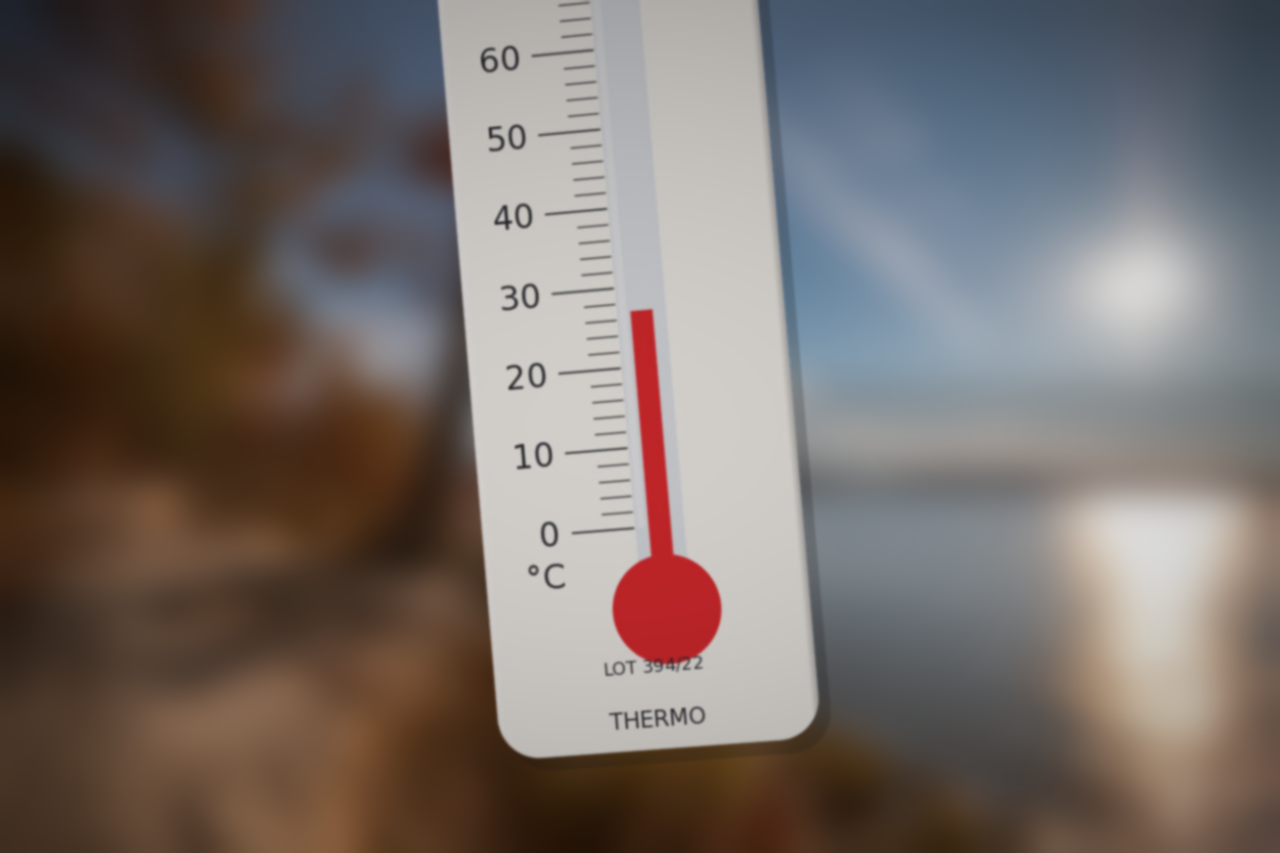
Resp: 27 °C
